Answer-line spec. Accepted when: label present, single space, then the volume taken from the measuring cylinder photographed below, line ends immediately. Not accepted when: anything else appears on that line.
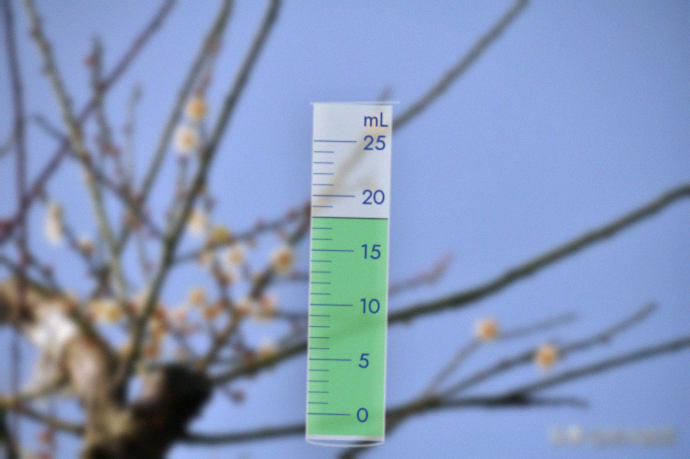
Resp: 18 mL
